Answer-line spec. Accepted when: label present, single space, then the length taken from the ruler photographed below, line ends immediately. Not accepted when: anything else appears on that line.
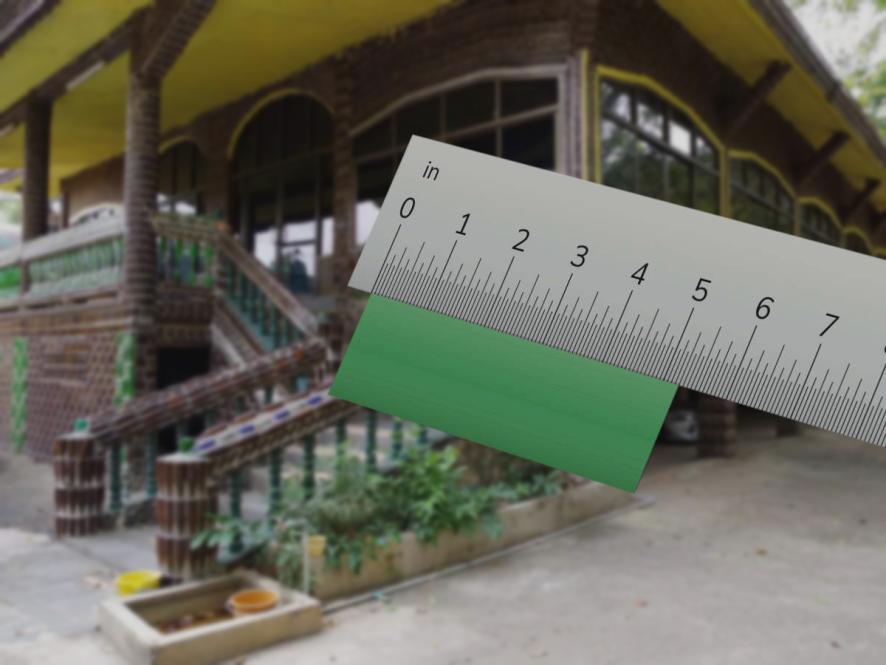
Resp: 5.25 in
